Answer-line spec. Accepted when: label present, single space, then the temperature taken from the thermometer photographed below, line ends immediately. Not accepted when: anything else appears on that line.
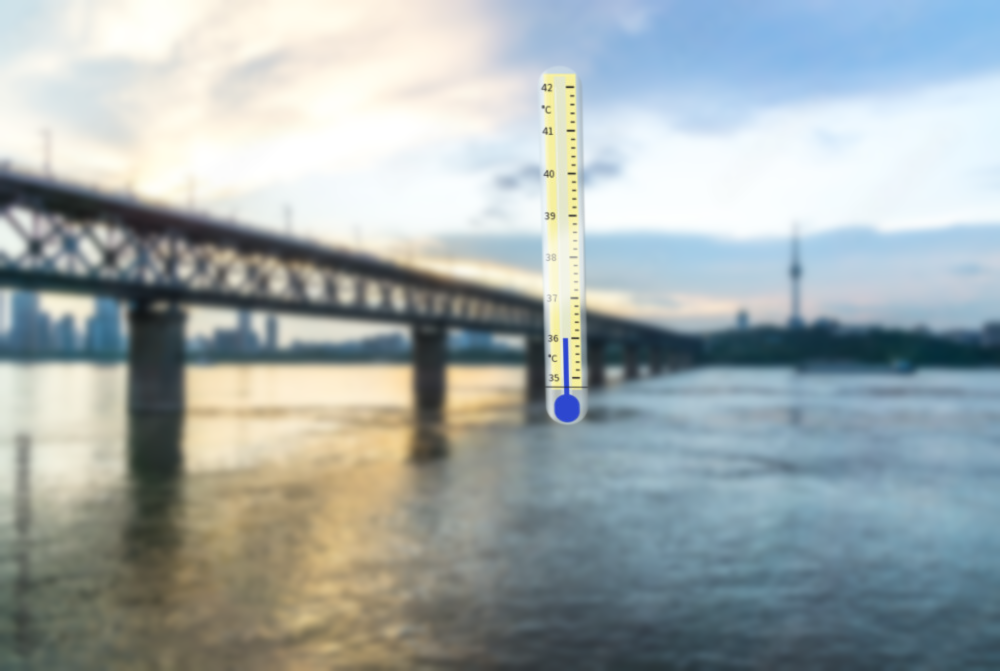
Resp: 36 °C
